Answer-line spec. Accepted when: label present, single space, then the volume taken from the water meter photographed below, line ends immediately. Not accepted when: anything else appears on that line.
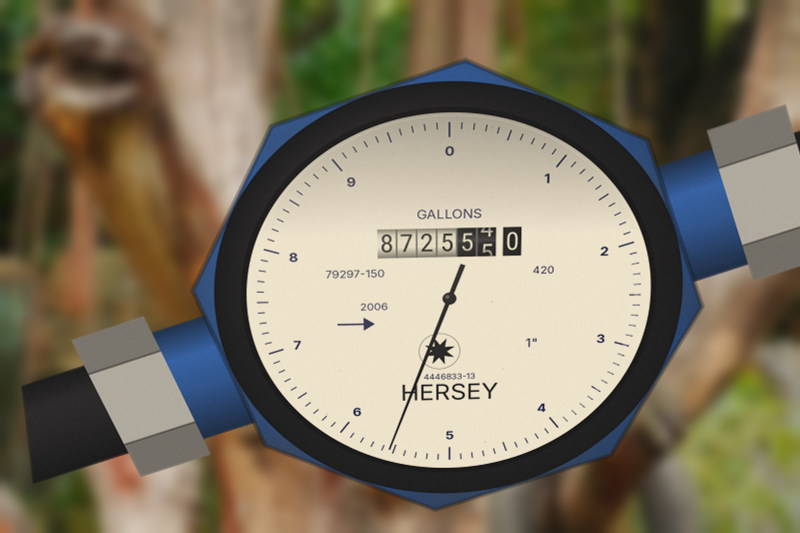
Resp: 8725545.5 gal
